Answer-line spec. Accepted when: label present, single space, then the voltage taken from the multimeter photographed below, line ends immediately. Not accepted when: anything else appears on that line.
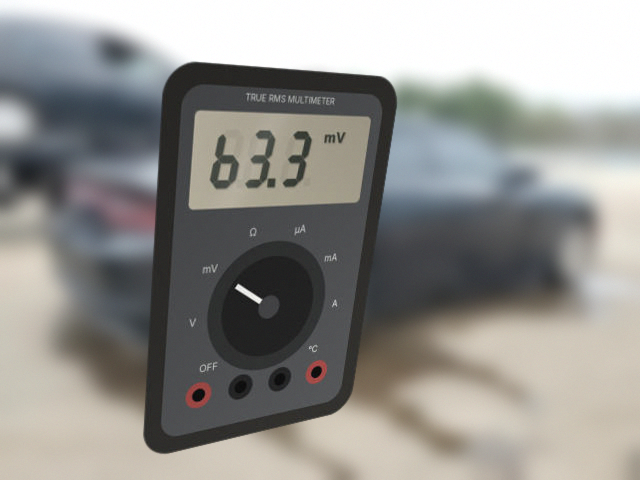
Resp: 63.3 mV
